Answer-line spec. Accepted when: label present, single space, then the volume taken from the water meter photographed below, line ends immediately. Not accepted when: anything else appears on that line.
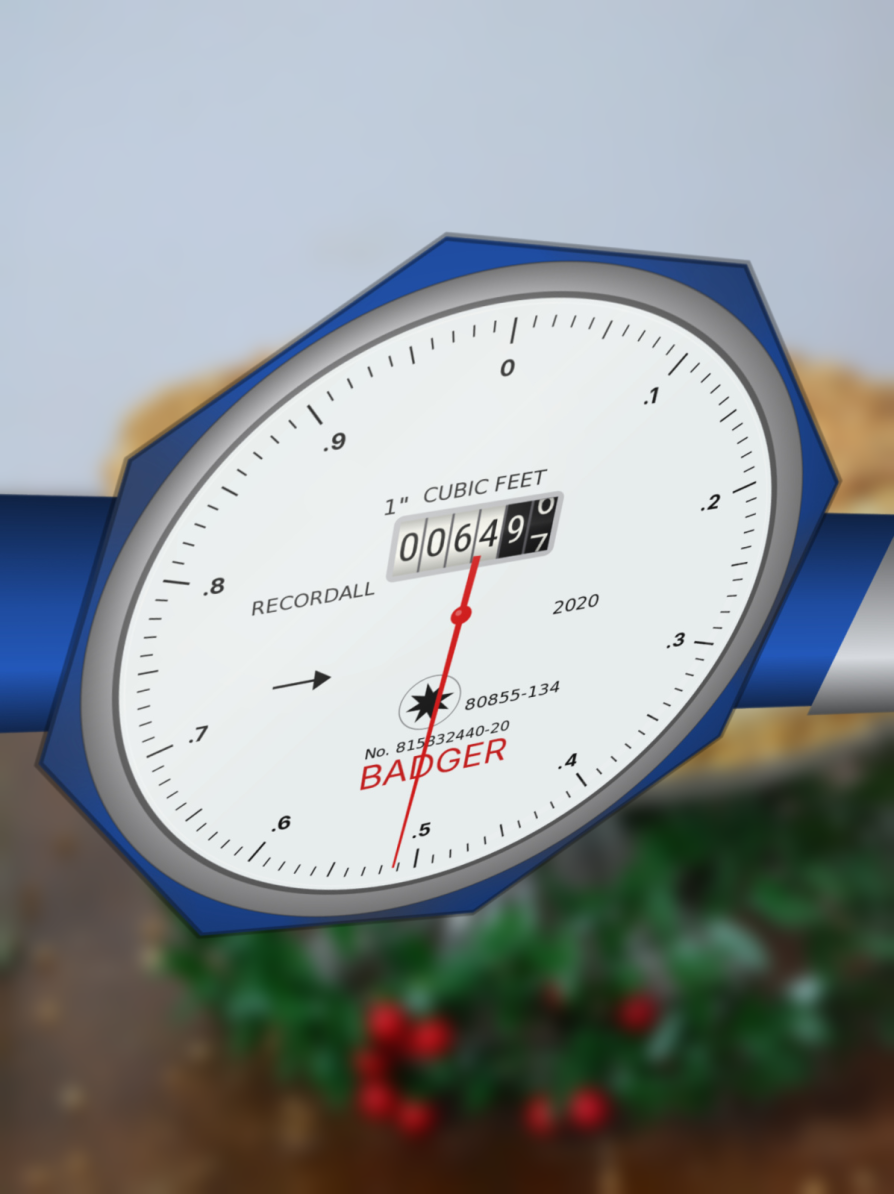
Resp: 6496.51 ft³
